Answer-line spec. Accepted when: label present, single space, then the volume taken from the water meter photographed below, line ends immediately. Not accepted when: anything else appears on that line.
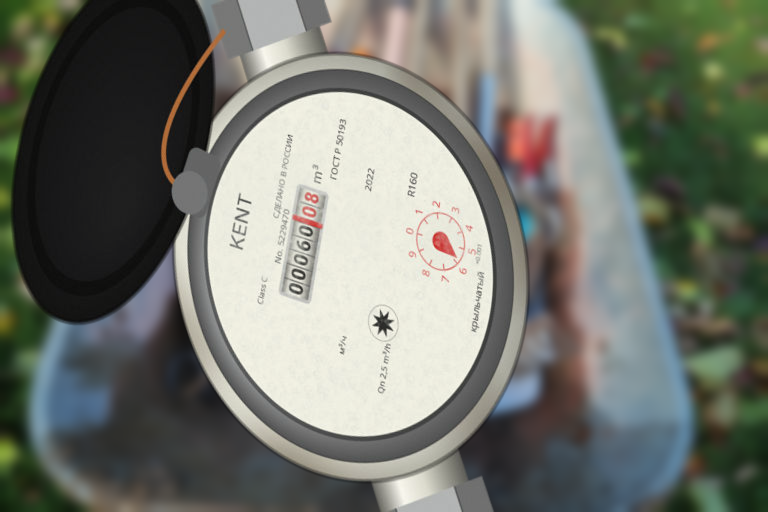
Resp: 60.085 m³
